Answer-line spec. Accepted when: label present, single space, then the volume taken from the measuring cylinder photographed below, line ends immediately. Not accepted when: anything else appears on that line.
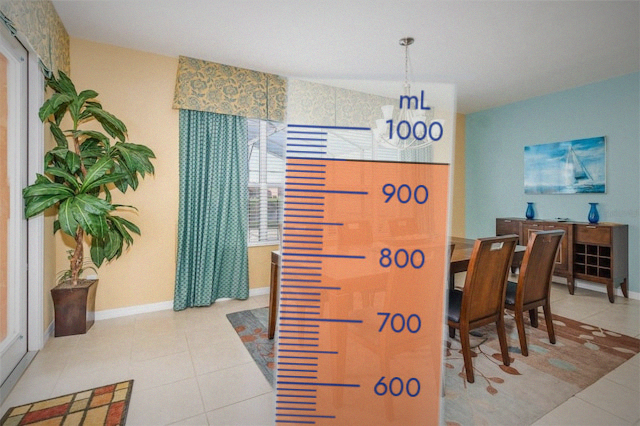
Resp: 950 mL
